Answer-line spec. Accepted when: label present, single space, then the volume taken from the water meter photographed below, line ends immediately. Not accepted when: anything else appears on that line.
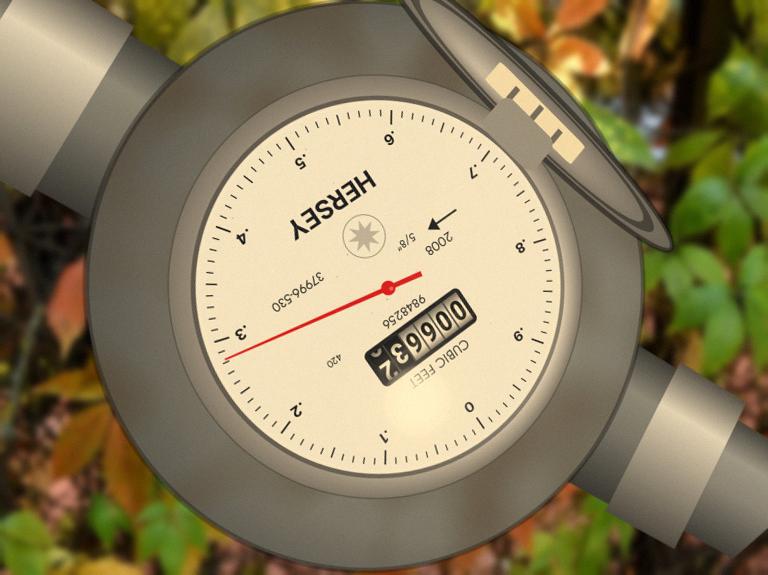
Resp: 6632.28 ft³
